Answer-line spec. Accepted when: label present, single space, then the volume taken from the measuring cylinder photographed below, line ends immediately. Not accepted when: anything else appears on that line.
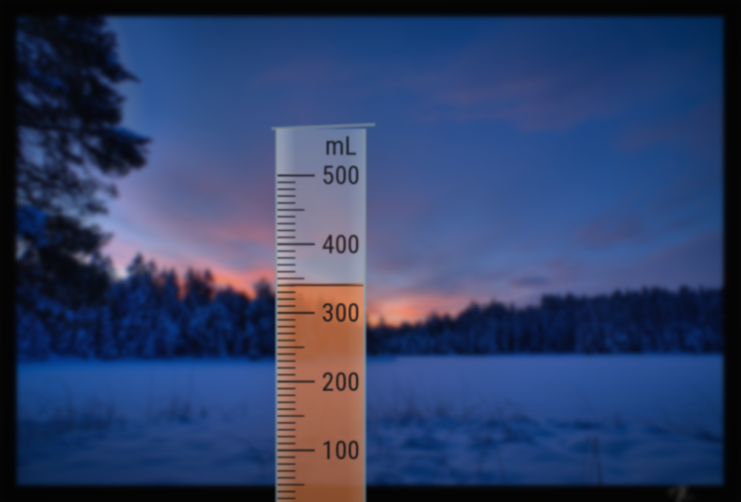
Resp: 340 mL
